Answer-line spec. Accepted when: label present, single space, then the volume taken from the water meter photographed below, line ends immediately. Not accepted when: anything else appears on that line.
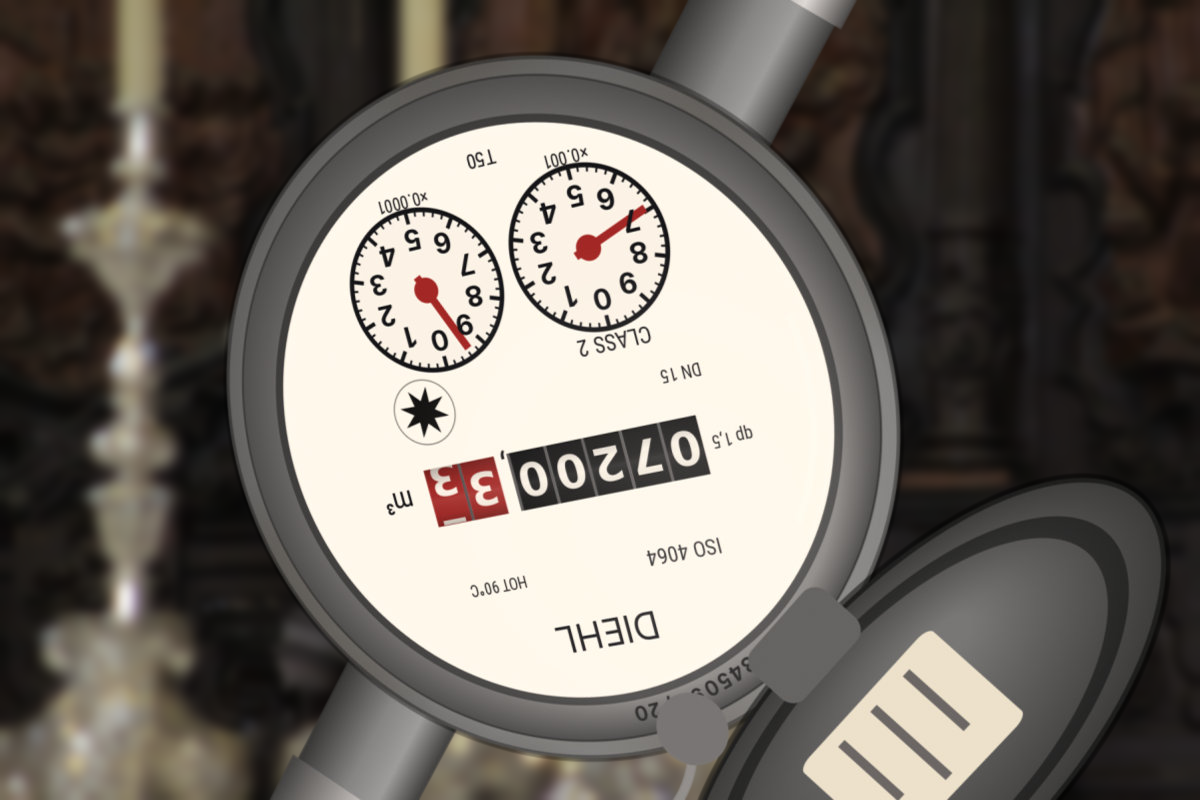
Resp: 7200.3269 m³
